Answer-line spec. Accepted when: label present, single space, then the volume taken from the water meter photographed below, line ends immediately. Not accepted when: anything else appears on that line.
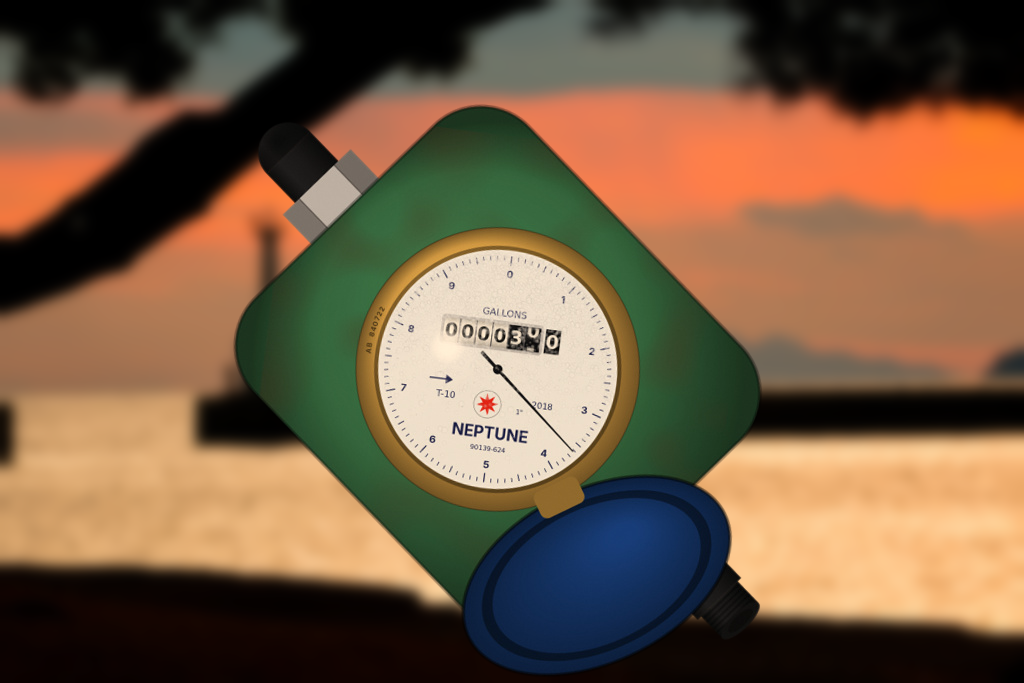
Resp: 303.6 gal
